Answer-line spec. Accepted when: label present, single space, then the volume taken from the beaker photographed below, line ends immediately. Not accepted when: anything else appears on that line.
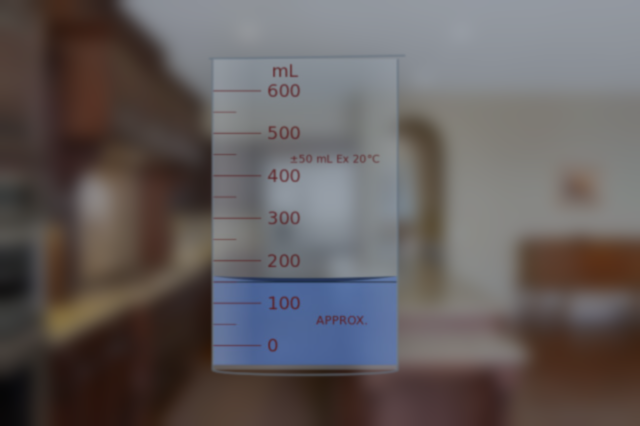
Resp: 150 mL
